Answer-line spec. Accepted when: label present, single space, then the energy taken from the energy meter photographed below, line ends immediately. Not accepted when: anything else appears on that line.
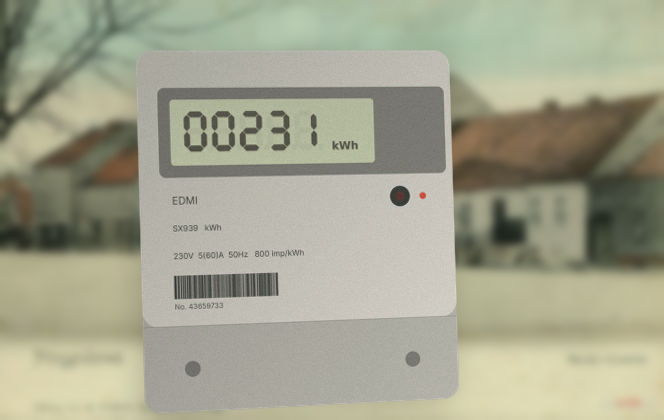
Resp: 231 kWh
